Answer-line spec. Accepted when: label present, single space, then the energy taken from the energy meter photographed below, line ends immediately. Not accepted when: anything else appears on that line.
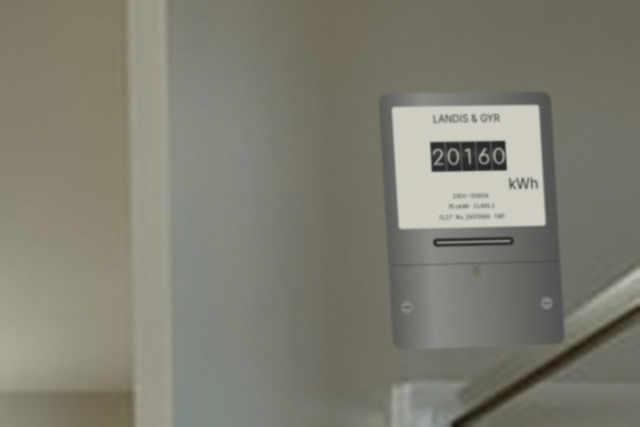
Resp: 20160 kWh
